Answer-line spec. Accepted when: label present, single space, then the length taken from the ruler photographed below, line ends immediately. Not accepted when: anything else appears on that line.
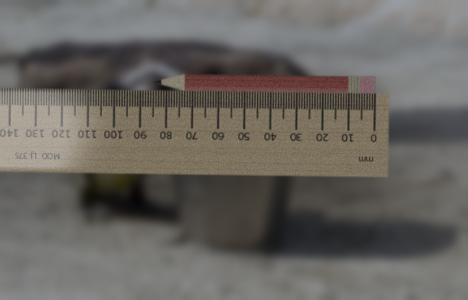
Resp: 85 mm
